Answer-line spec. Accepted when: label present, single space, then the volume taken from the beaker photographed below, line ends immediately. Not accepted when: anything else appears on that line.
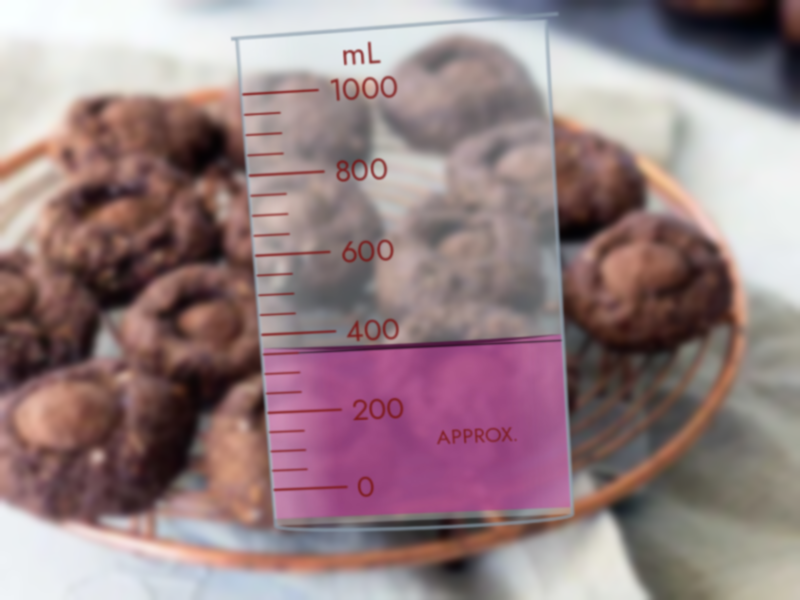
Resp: 350 mL
